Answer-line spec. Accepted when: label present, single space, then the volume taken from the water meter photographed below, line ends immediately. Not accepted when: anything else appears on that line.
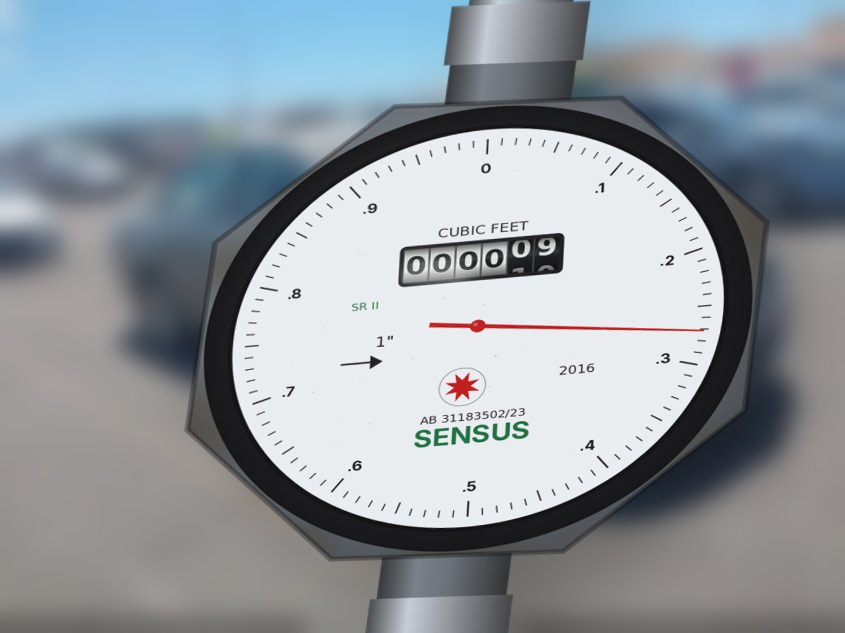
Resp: 9.27 ft³
